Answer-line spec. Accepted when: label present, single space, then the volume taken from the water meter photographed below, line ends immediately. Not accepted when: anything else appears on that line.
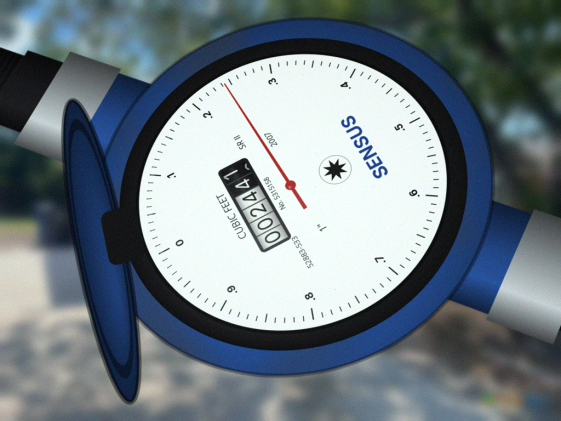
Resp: 2441.24 ft³
